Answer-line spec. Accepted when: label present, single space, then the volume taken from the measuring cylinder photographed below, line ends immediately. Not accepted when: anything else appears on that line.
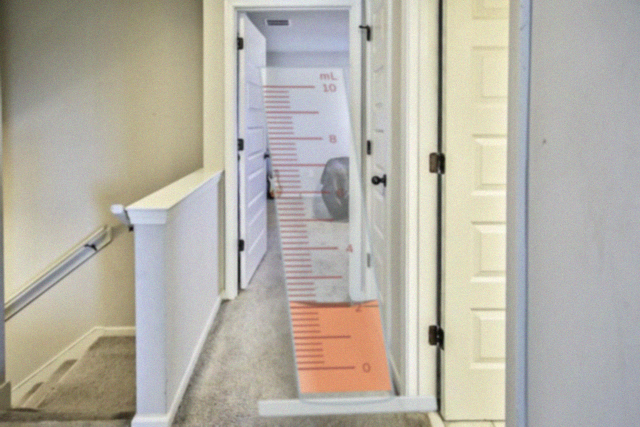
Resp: 2 mL
